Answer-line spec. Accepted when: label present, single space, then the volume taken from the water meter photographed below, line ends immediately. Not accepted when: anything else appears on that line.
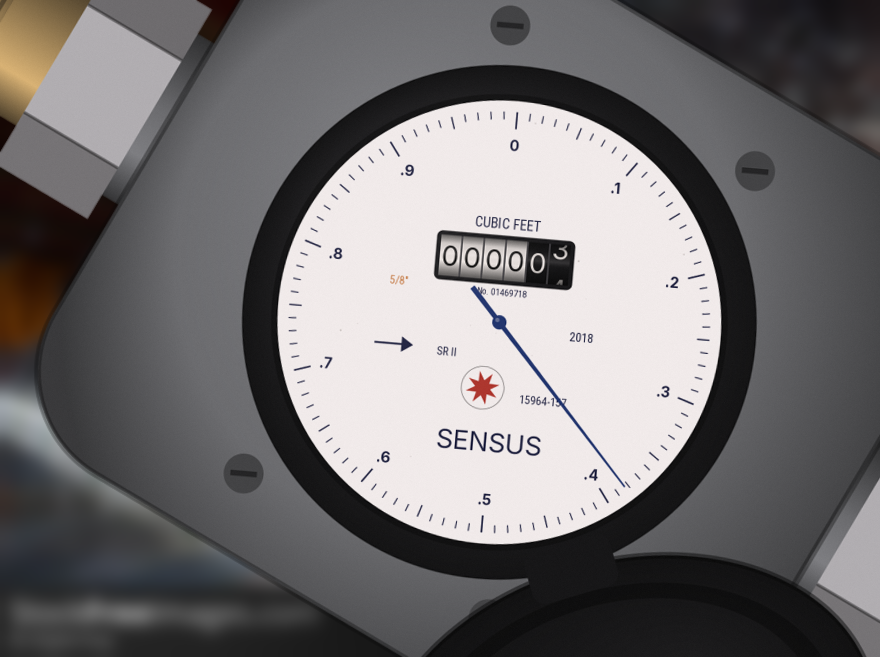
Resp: 3.38 ft³
